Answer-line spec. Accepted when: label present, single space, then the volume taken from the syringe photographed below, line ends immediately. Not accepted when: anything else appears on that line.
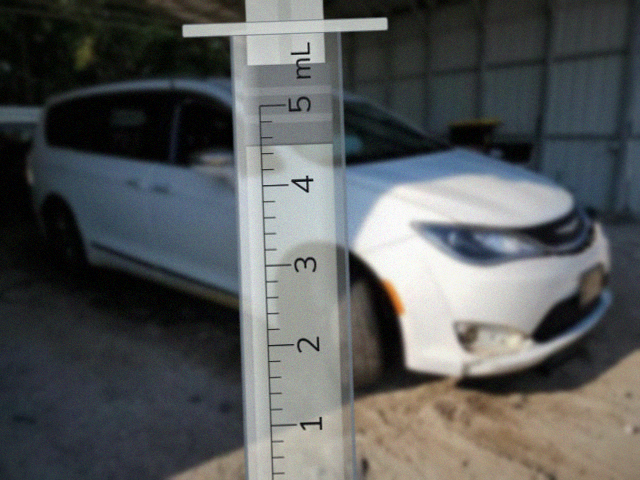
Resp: 4.5 mL
